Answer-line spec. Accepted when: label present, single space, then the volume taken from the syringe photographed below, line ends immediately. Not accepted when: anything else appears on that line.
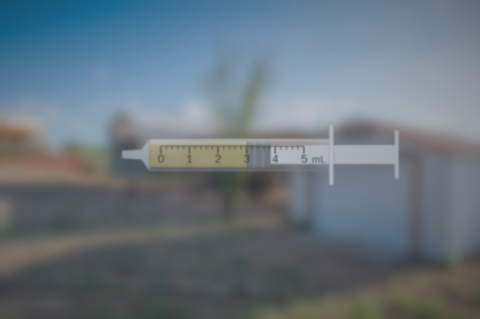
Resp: 3 mL
